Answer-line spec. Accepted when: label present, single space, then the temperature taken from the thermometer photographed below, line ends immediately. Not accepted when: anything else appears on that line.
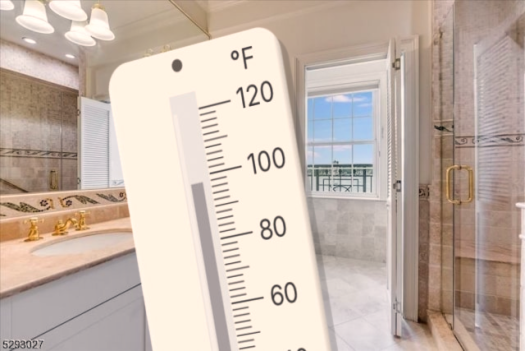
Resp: 98 °F
